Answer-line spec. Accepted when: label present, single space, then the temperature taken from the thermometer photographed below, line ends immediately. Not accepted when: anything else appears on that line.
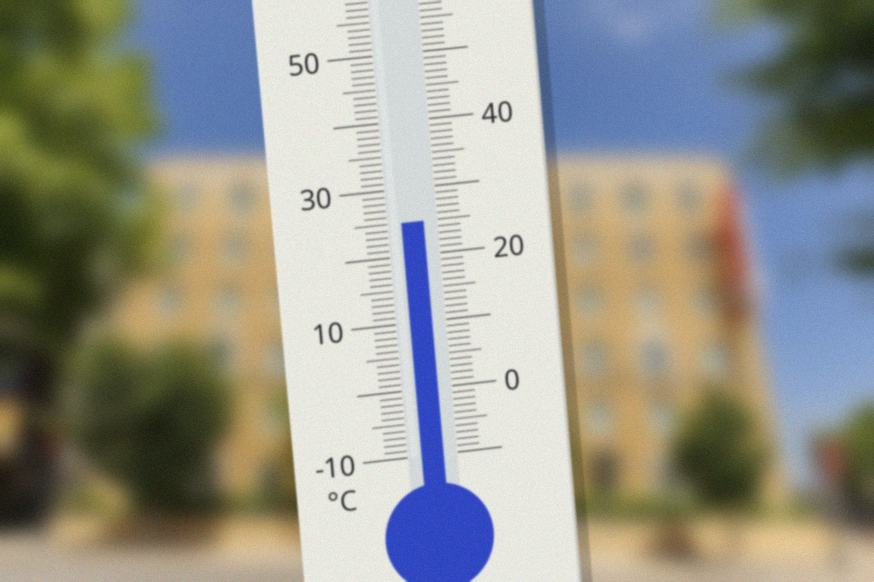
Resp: 25 °C
